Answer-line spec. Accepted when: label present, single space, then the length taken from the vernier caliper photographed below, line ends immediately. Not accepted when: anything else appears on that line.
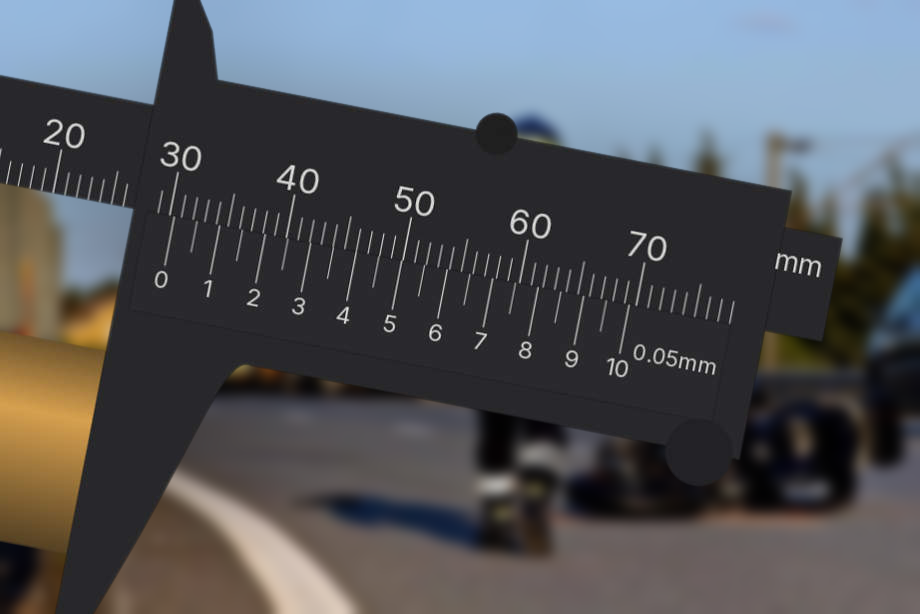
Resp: 30.4 mm
